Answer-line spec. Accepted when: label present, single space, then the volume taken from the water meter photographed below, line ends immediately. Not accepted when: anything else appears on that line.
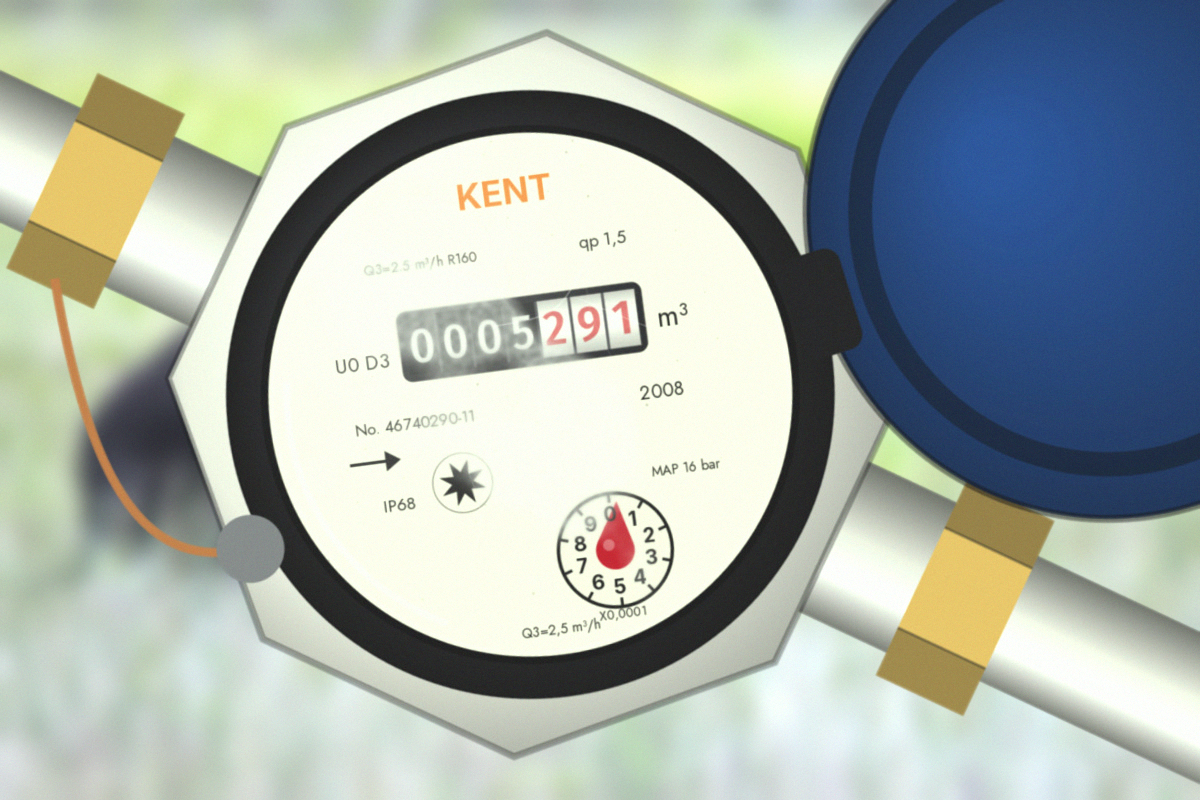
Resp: 5.2910 m³
